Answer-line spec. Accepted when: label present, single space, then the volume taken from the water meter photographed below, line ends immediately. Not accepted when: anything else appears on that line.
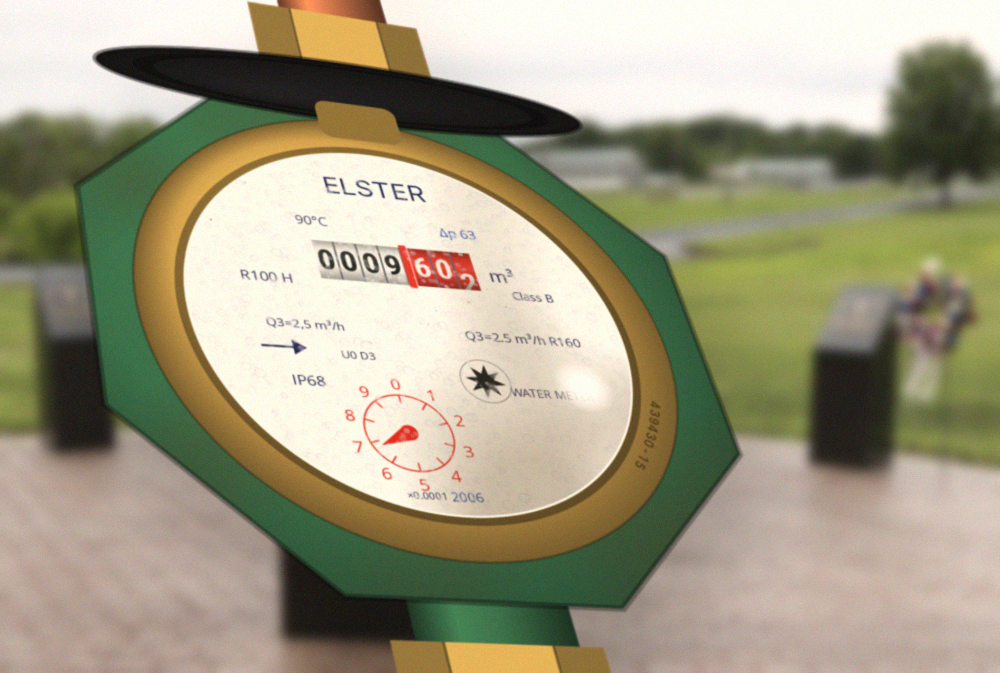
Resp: 9.6016 m³
